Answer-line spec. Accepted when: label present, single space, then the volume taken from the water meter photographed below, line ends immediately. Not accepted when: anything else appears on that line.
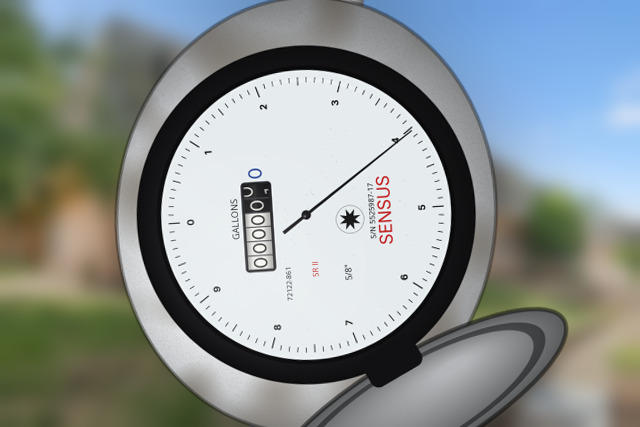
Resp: 4.0 gal
